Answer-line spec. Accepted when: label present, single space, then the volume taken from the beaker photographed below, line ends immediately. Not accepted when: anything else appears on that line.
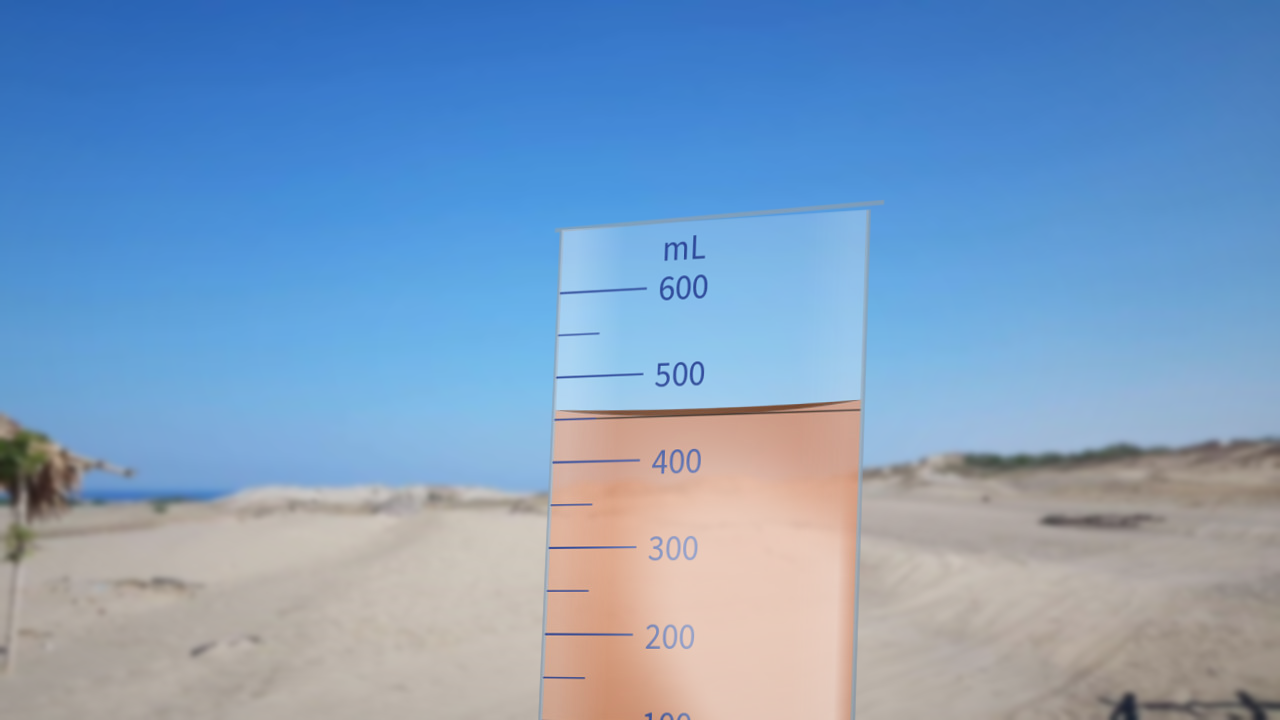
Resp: 450 mL
